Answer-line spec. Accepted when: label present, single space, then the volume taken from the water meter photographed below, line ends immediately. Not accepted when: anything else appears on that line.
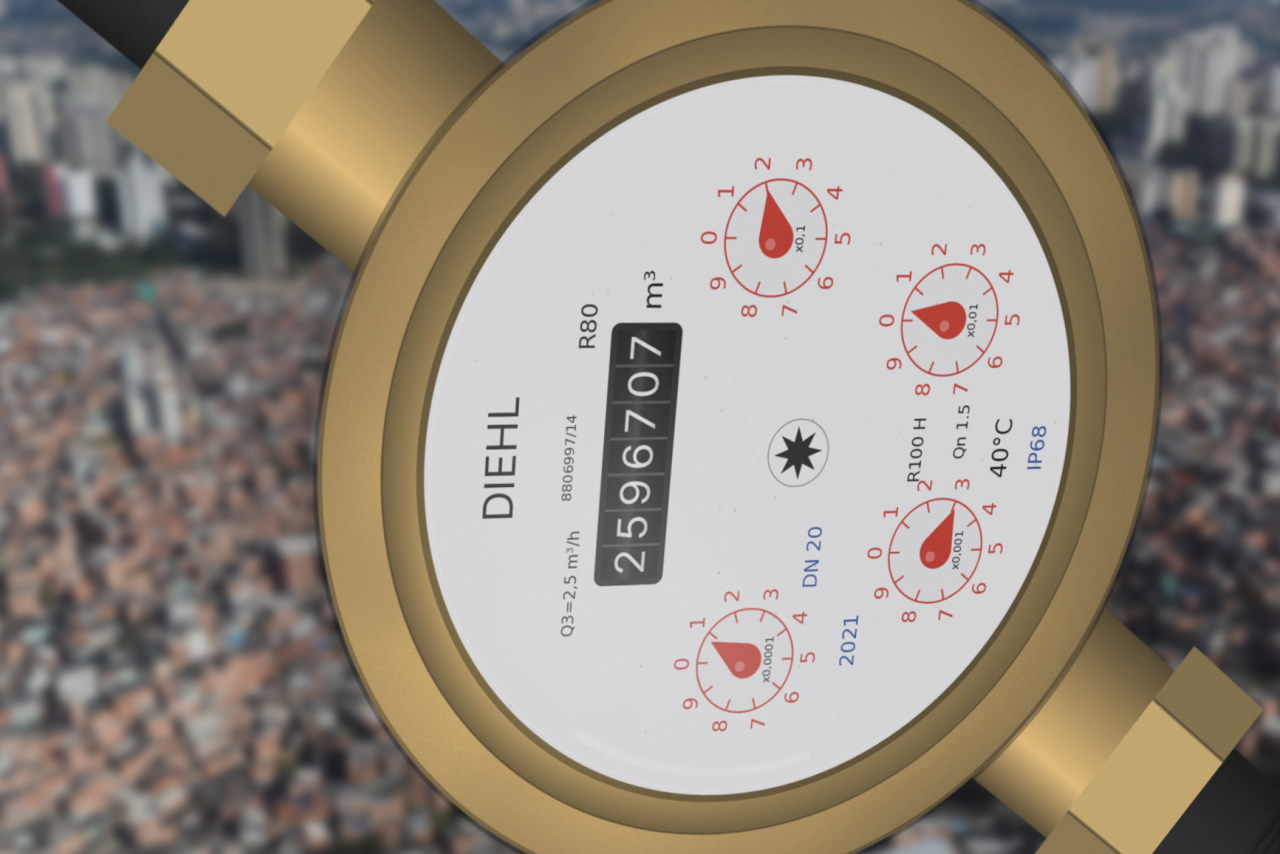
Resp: 2596707.2030 m³
